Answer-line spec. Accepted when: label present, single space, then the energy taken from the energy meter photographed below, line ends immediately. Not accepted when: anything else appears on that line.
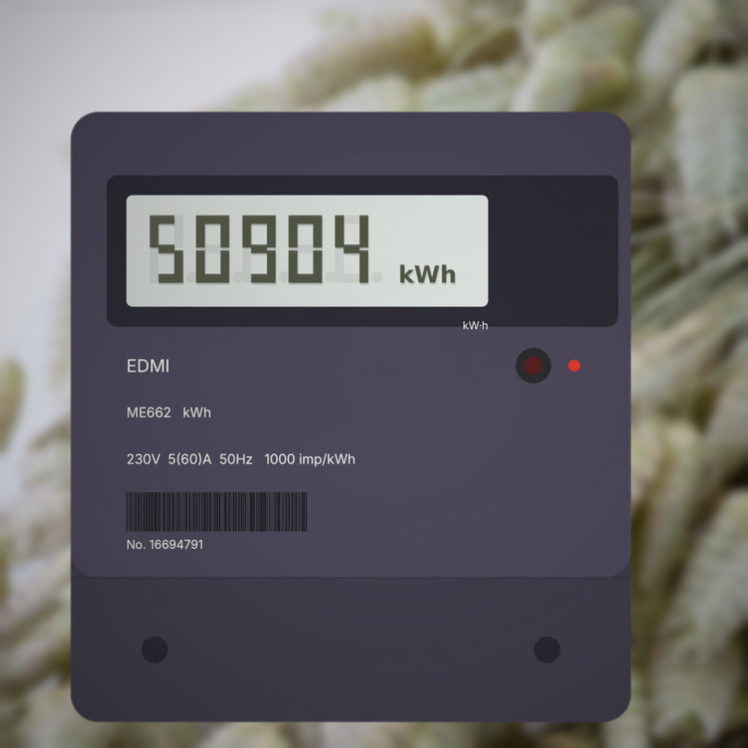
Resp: 50904 kWh
